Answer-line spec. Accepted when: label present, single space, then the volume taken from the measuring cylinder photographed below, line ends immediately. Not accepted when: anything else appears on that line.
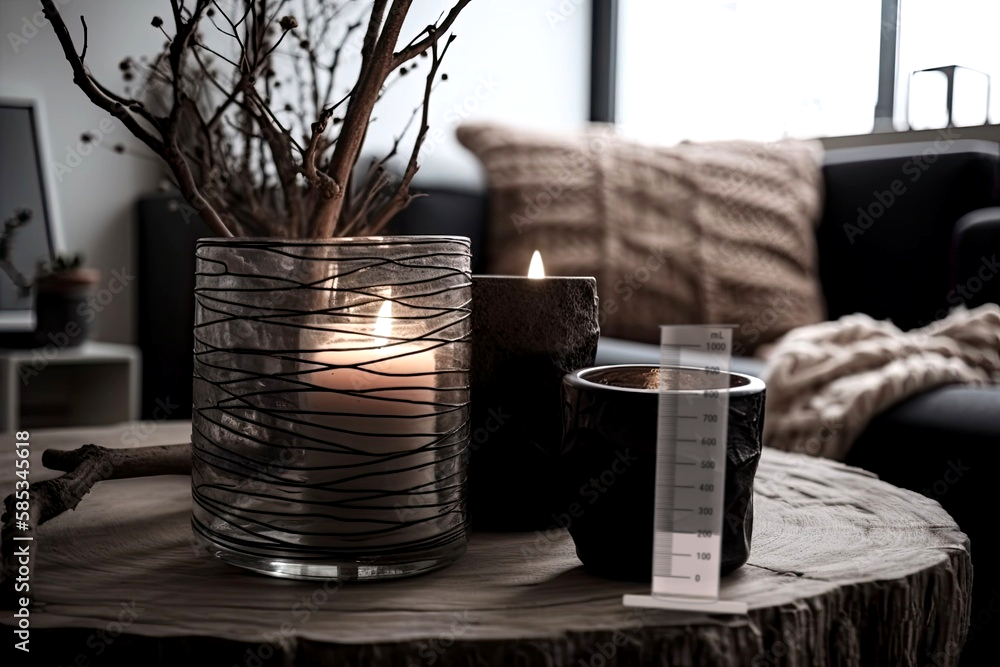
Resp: 200 mL
